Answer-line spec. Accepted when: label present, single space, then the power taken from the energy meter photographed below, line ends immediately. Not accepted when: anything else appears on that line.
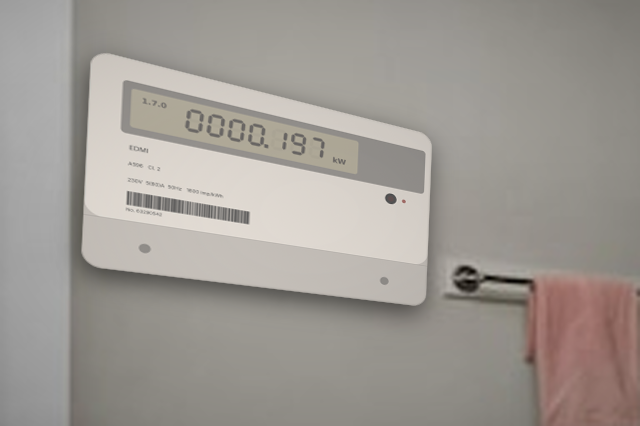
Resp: 0.197 kW
